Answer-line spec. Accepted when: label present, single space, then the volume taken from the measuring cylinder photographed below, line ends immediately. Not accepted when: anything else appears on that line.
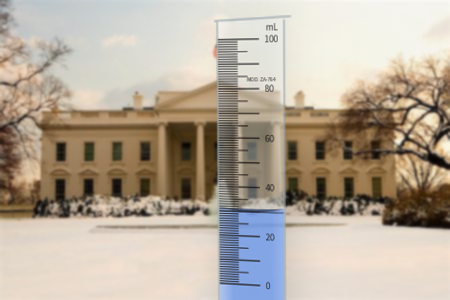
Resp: 30 mL
